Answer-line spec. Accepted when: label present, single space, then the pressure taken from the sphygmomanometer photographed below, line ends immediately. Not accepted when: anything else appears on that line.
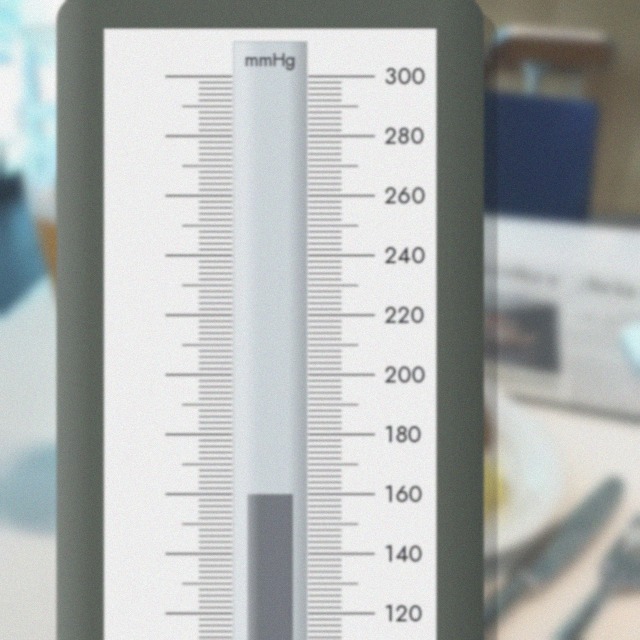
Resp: 160 mmHg
